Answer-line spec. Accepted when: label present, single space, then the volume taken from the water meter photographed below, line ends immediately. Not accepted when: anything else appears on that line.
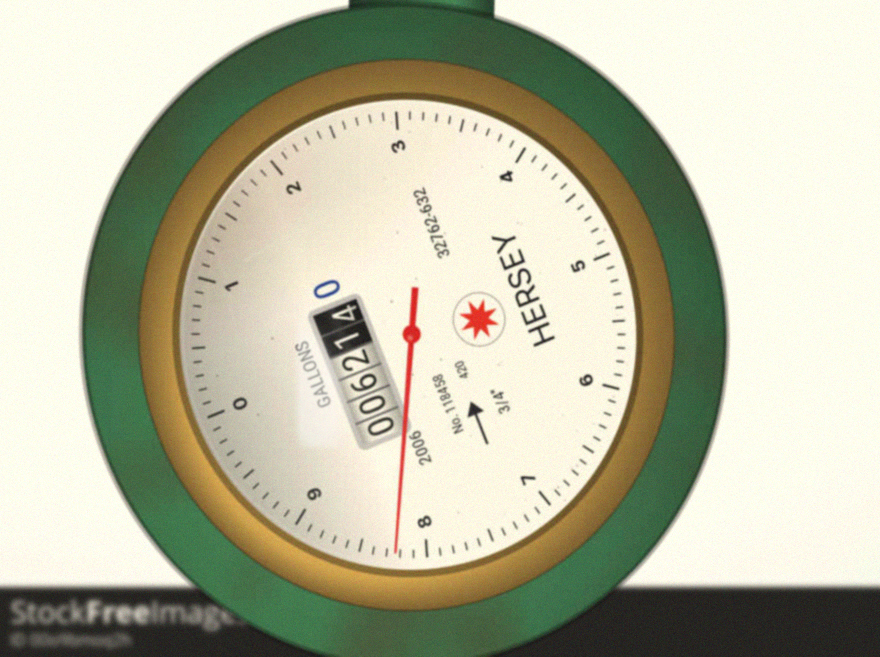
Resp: 62138.2 gal
